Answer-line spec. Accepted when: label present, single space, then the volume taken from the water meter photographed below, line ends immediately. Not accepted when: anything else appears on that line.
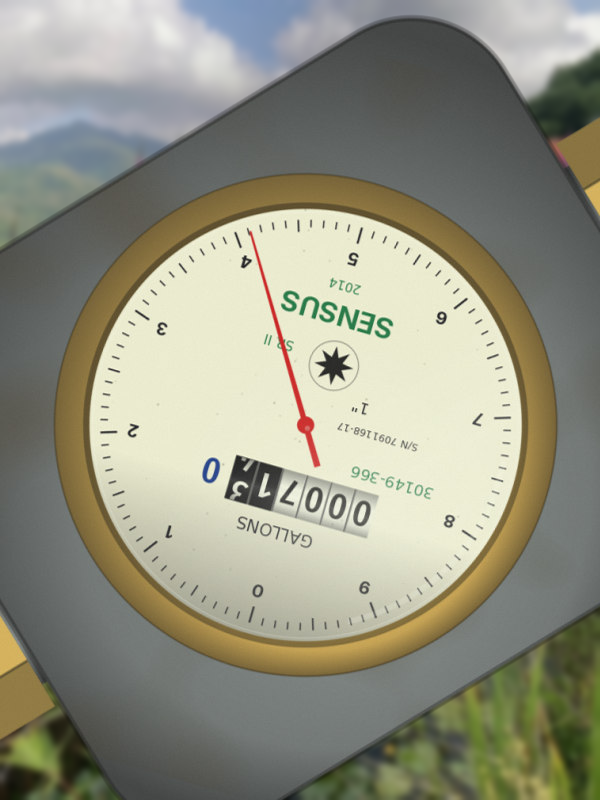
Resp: 7134.1 gal
